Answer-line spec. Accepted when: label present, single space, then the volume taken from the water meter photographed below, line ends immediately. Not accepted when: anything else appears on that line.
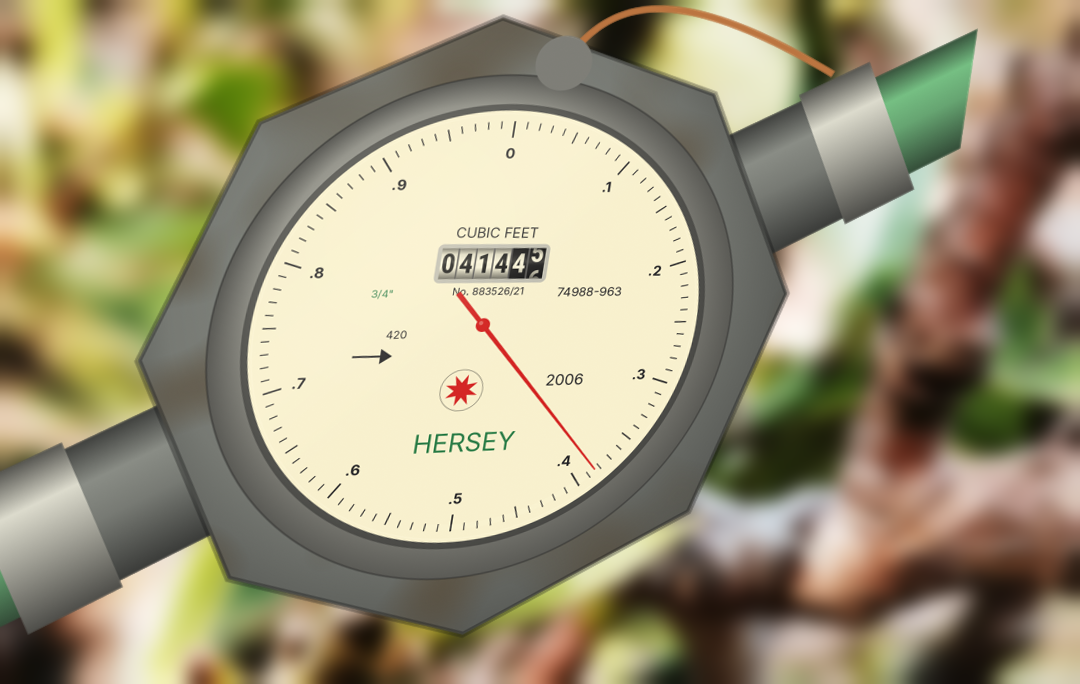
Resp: 41445.38 ft³
